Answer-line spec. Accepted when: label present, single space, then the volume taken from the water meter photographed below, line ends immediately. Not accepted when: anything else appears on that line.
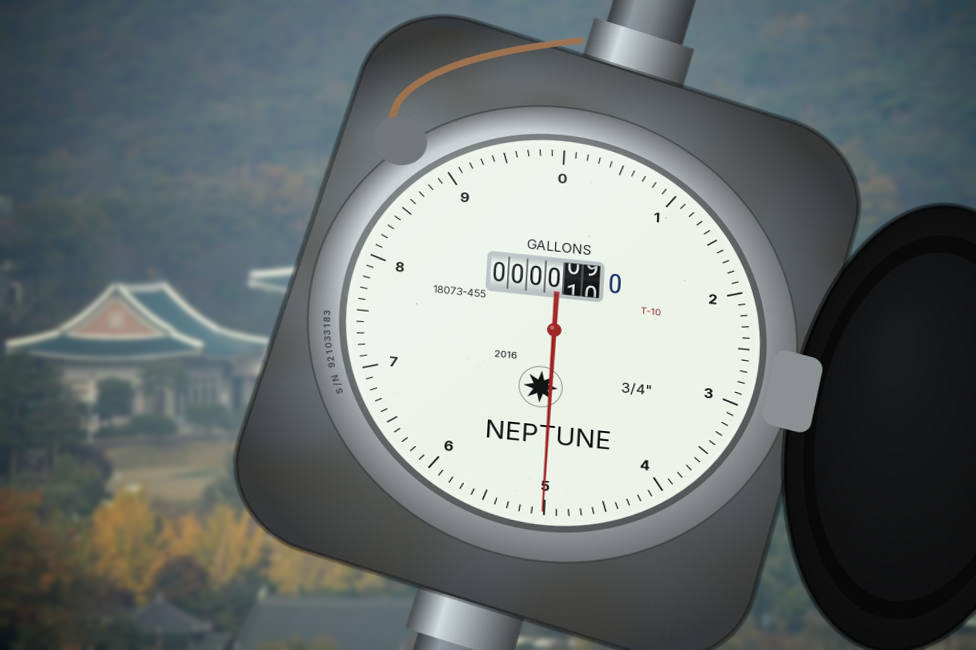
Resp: 95.0 gal
